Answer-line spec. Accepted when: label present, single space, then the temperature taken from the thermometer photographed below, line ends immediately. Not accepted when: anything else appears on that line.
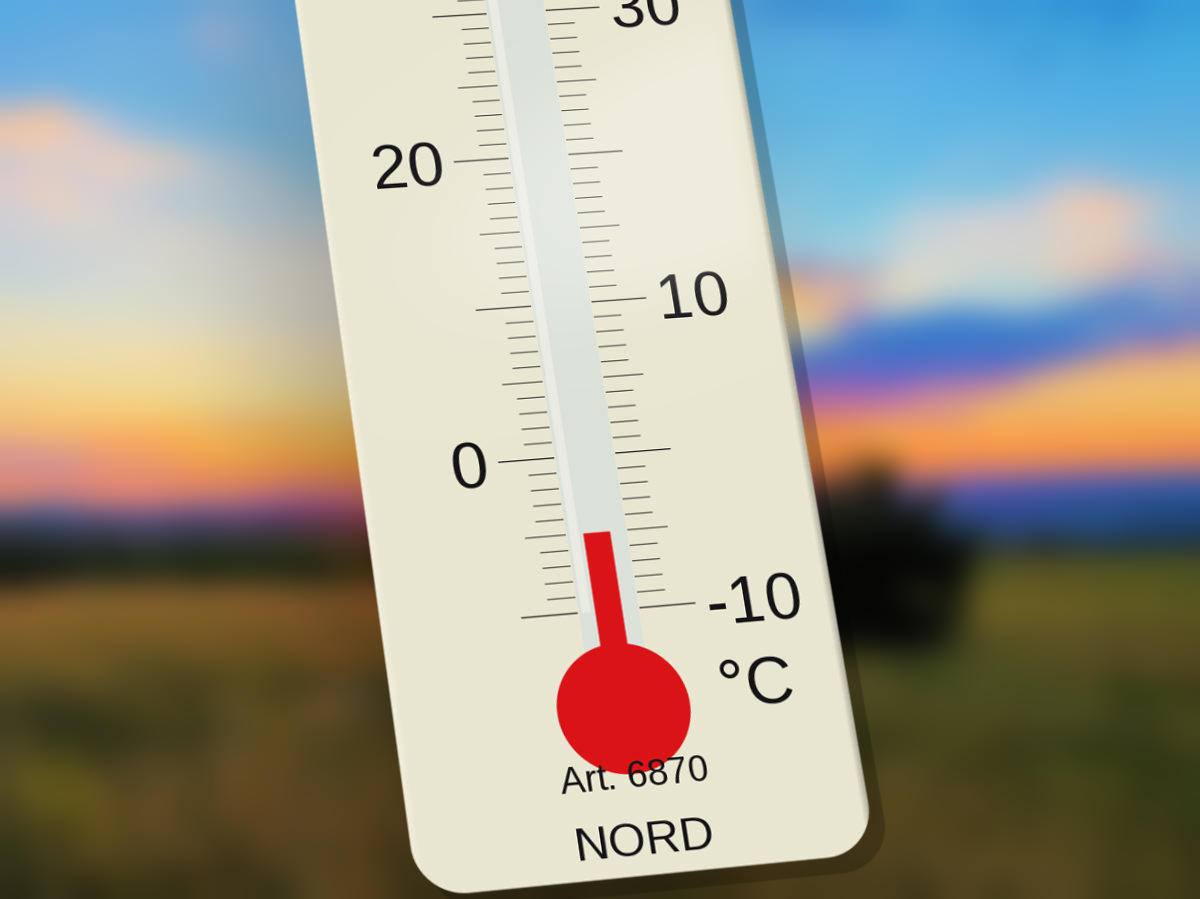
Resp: -5 °C
